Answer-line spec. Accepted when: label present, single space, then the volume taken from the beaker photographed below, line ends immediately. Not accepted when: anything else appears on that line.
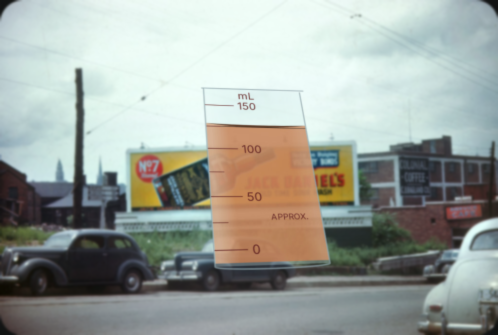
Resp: 125 mL
